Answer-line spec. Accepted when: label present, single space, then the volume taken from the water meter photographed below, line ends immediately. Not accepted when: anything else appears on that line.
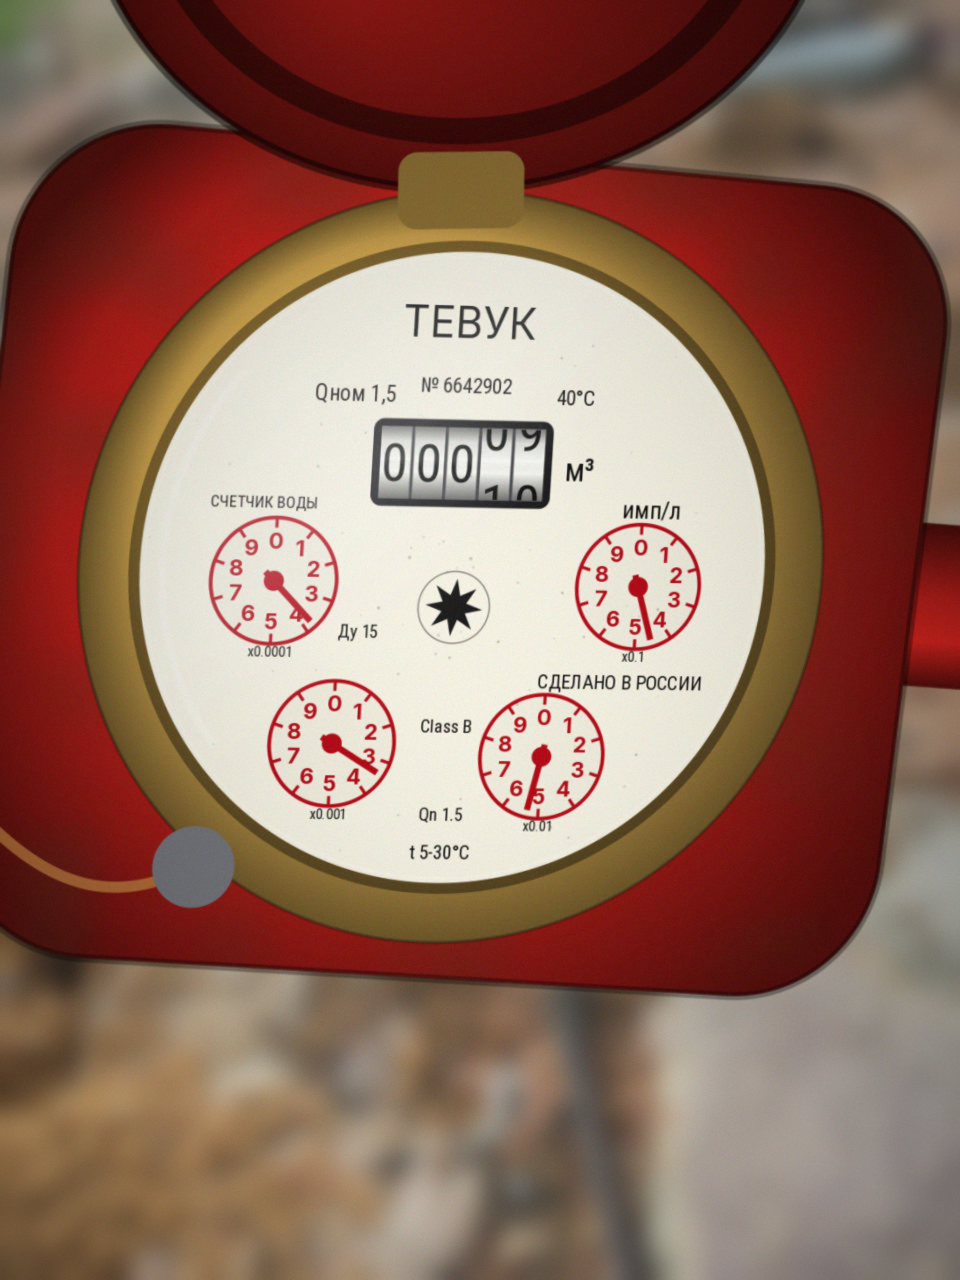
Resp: 9.4533 m³
